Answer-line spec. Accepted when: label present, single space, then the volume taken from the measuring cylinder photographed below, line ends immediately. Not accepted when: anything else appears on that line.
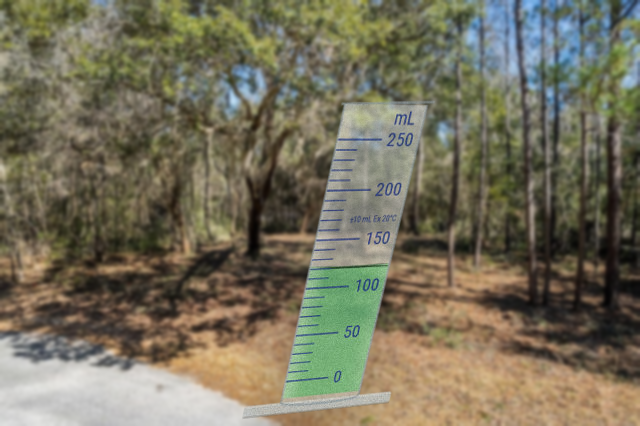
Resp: 120 mL
